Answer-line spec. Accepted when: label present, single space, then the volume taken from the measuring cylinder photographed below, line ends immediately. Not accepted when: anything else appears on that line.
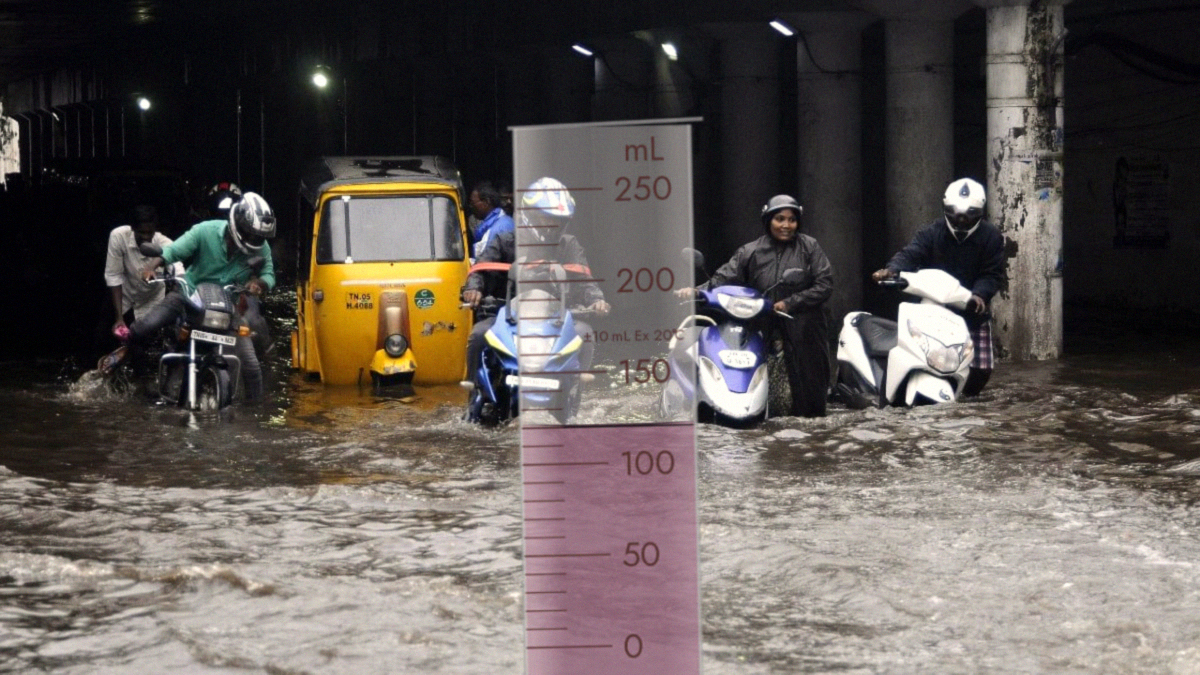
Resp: 120 mL
